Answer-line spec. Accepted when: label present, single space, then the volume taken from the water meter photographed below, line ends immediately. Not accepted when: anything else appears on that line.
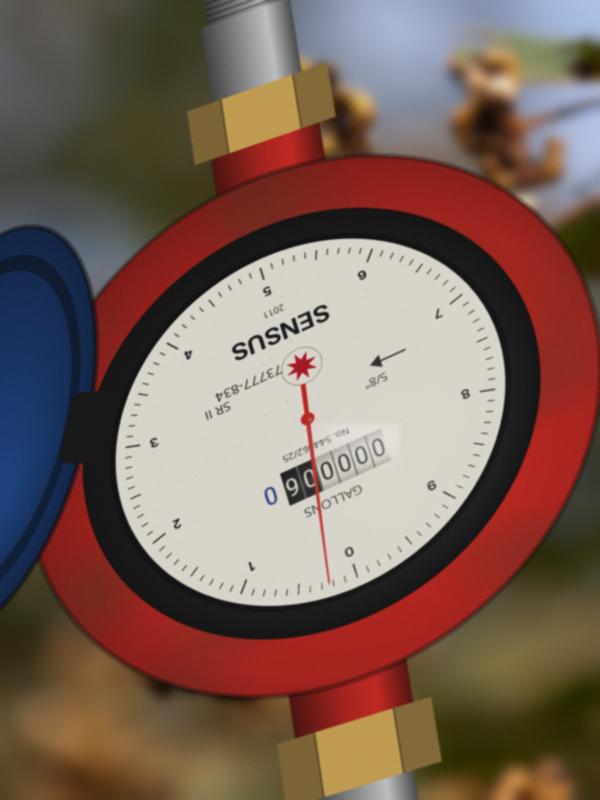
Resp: 60.2 gal
